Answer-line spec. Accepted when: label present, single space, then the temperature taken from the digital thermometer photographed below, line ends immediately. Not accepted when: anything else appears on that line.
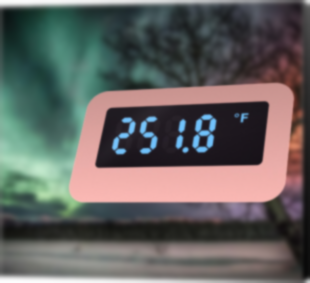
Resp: 251.8 °F
